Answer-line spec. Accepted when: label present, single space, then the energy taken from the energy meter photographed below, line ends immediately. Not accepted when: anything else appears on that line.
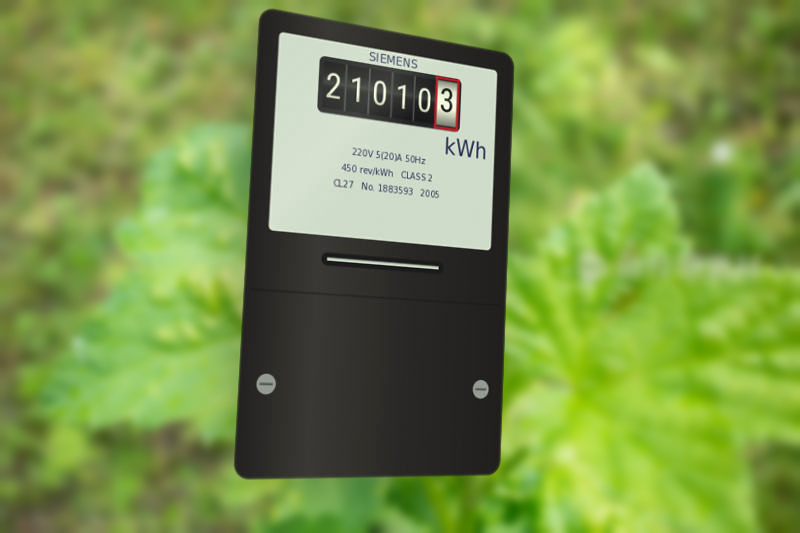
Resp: 21010.3 kWh
